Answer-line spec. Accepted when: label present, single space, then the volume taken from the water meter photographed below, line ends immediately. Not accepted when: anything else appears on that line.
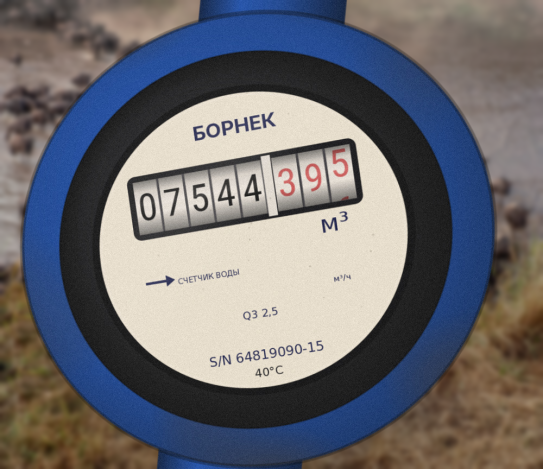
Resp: 7544.395 m³
